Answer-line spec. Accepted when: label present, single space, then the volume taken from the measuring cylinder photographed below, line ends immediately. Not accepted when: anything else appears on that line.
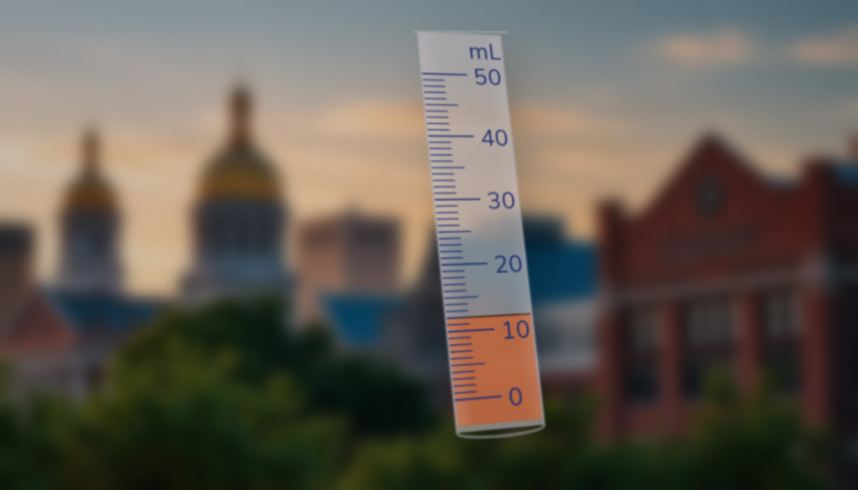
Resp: 12 mL
